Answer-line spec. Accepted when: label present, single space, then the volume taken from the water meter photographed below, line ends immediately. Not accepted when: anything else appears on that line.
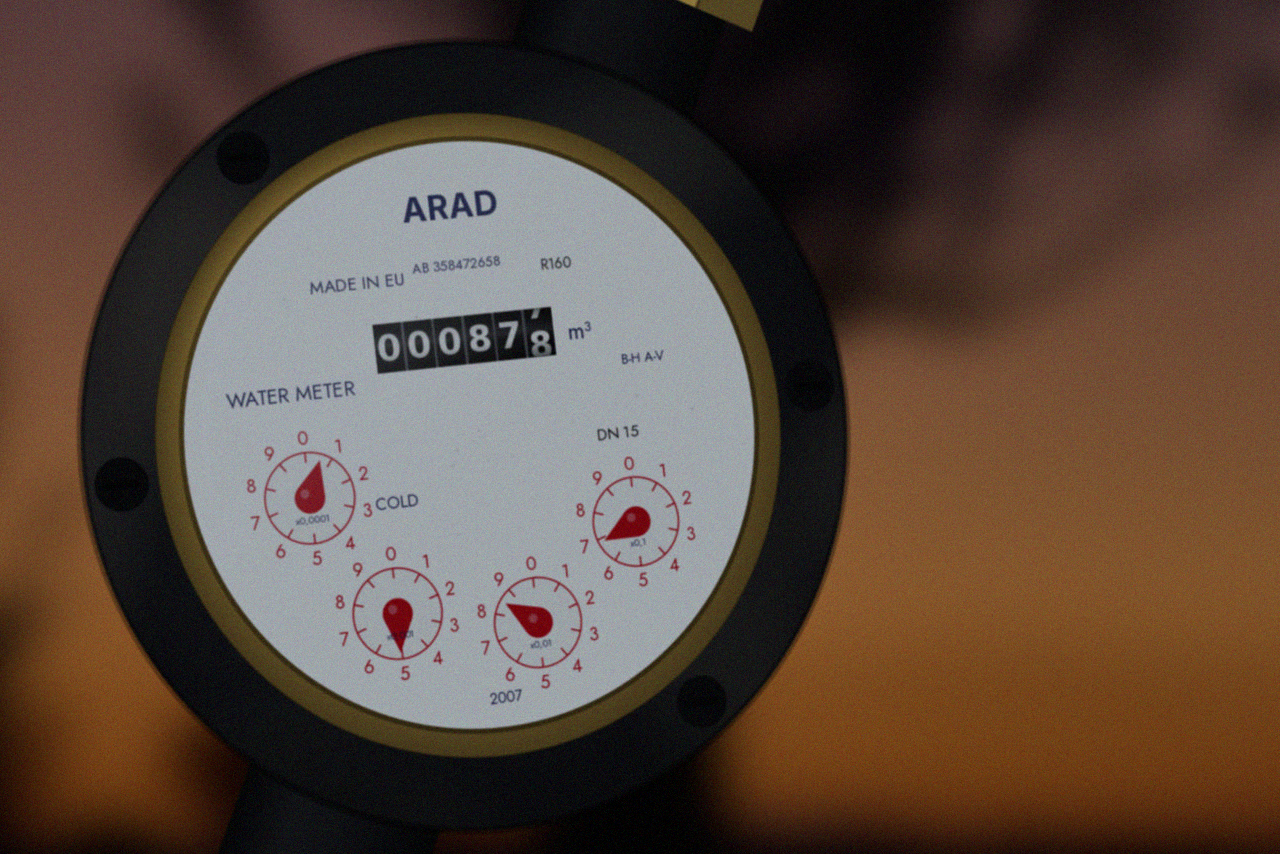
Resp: 877.6850 m³
